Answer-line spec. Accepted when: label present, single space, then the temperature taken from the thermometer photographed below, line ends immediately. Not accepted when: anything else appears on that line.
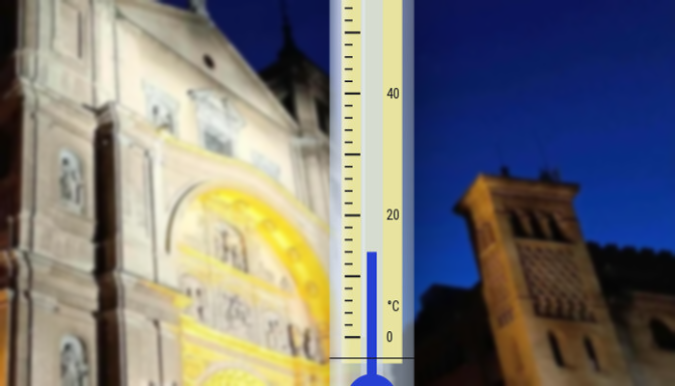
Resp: 14 °C
